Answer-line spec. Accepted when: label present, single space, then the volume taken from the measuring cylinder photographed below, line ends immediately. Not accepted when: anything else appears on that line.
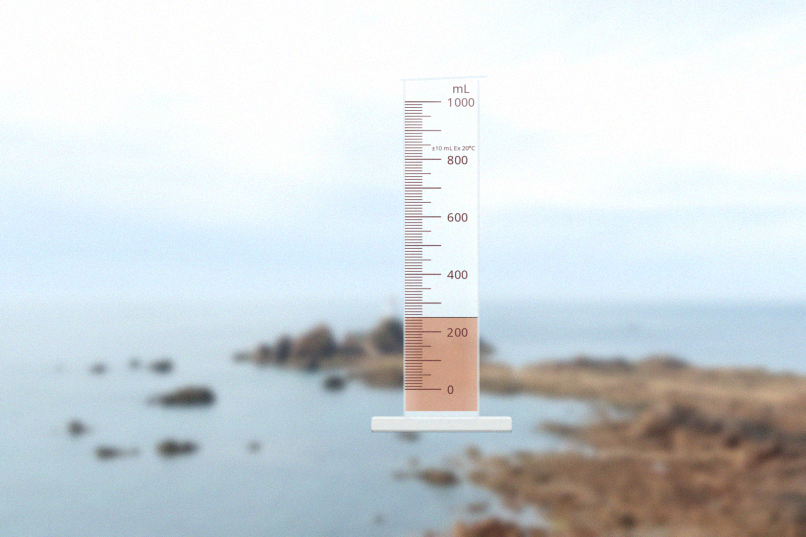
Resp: 250 mL
